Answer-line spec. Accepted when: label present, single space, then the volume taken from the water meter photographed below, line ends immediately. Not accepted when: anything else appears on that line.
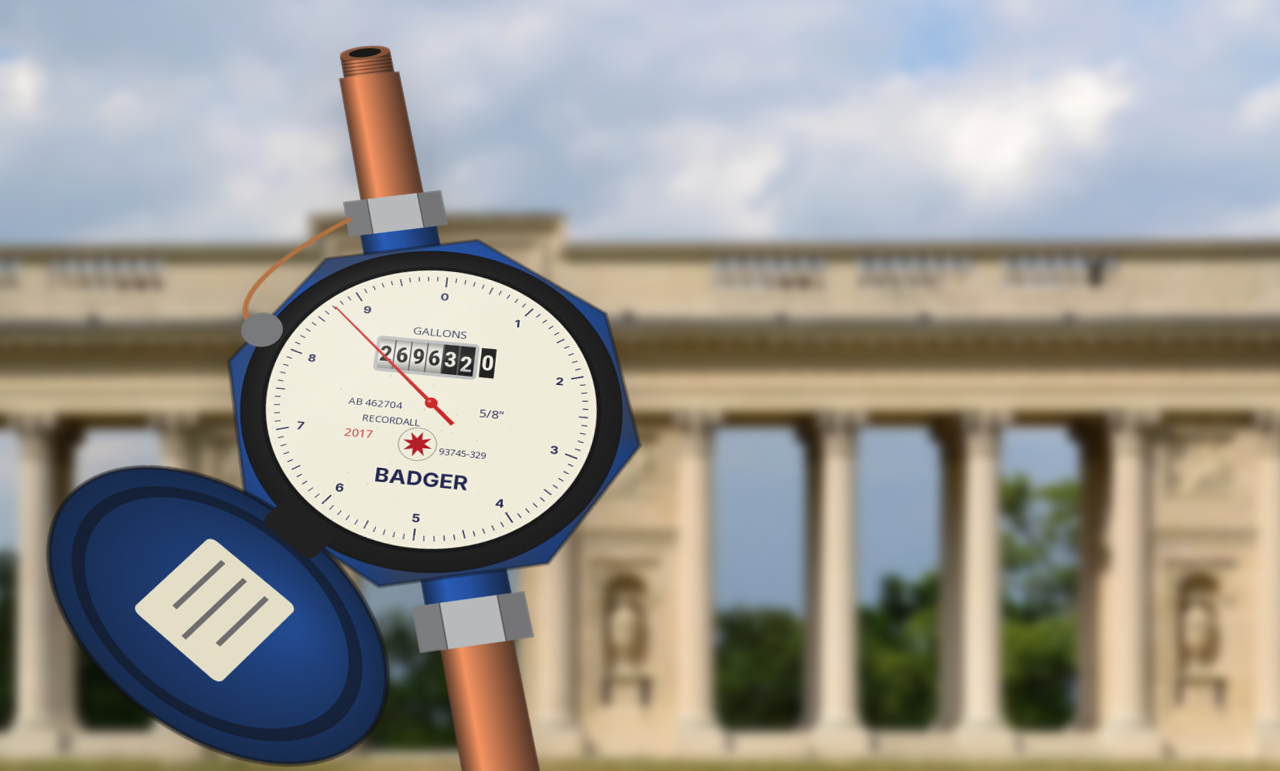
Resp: 2696318.7 gal
